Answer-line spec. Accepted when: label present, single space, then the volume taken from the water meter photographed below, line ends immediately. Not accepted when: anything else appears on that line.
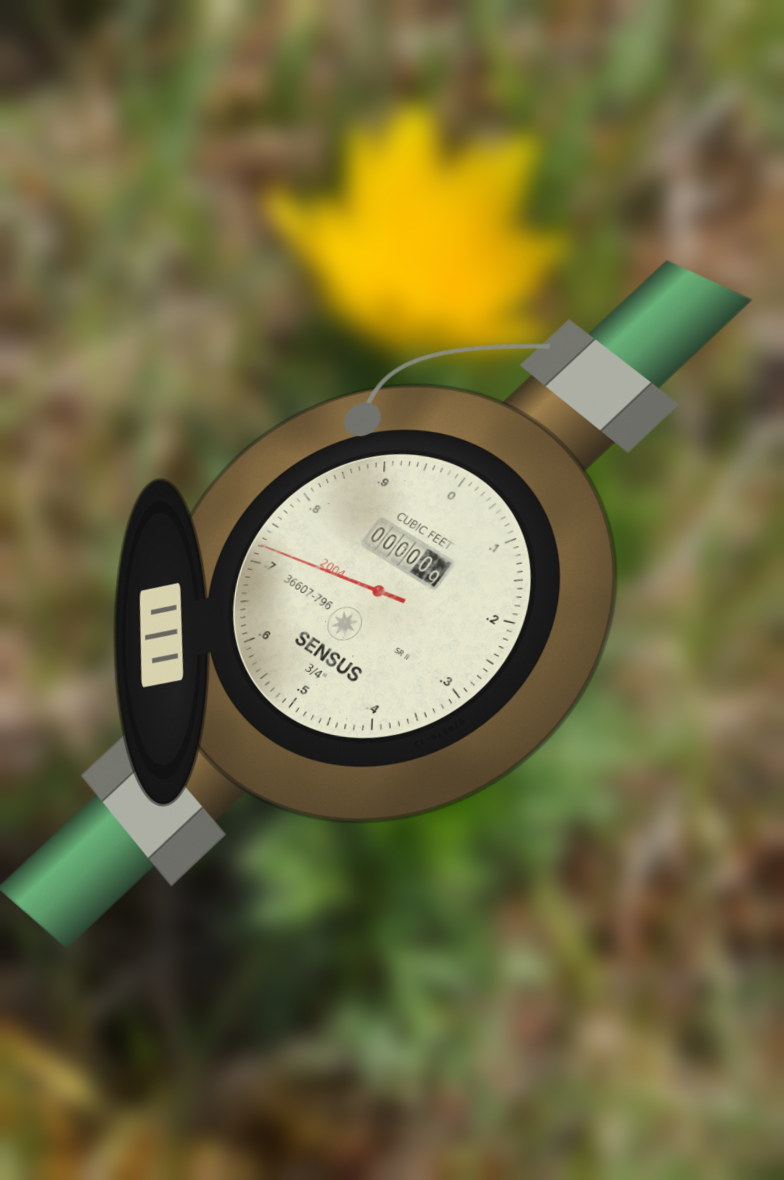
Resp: 8.72 ft³
